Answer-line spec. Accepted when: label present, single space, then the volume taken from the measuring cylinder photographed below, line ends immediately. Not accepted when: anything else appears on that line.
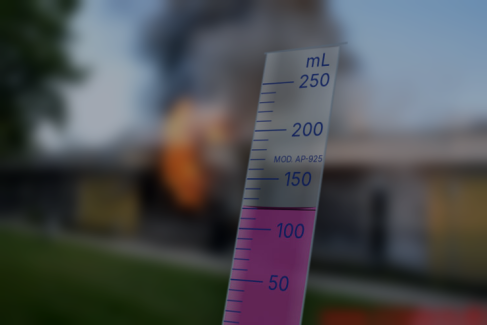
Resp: 120 mL
